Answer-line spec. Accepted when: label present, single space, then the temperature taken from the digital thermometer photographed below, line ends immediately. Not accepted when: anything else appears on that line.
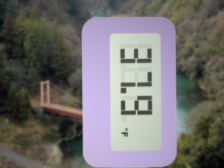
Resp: 37.9 °F
